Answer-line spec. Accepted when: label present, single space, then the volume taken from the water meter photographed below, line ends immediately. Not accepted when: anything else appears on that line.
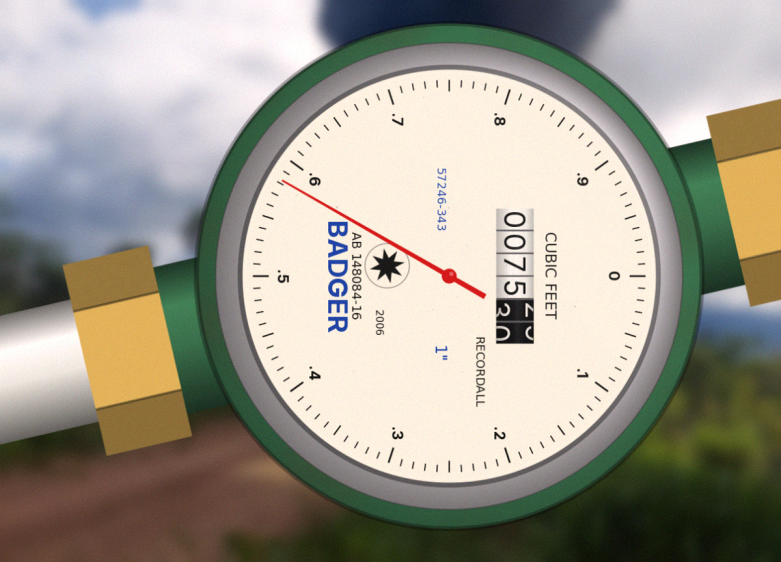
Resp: 7529.58 ft³
